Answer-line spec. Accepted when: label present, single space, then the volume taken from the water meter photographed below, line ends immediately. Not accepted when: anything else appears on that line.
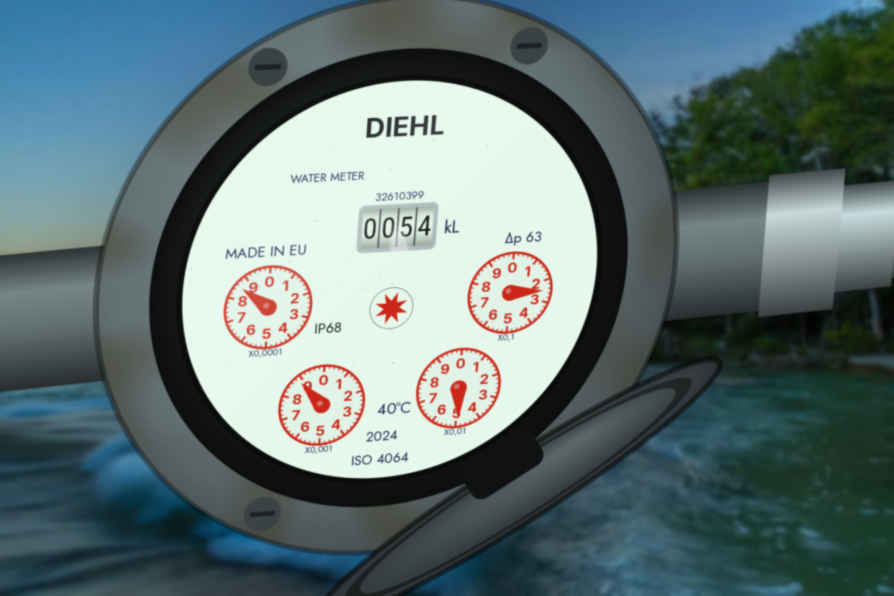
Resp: 54.2488 kL
